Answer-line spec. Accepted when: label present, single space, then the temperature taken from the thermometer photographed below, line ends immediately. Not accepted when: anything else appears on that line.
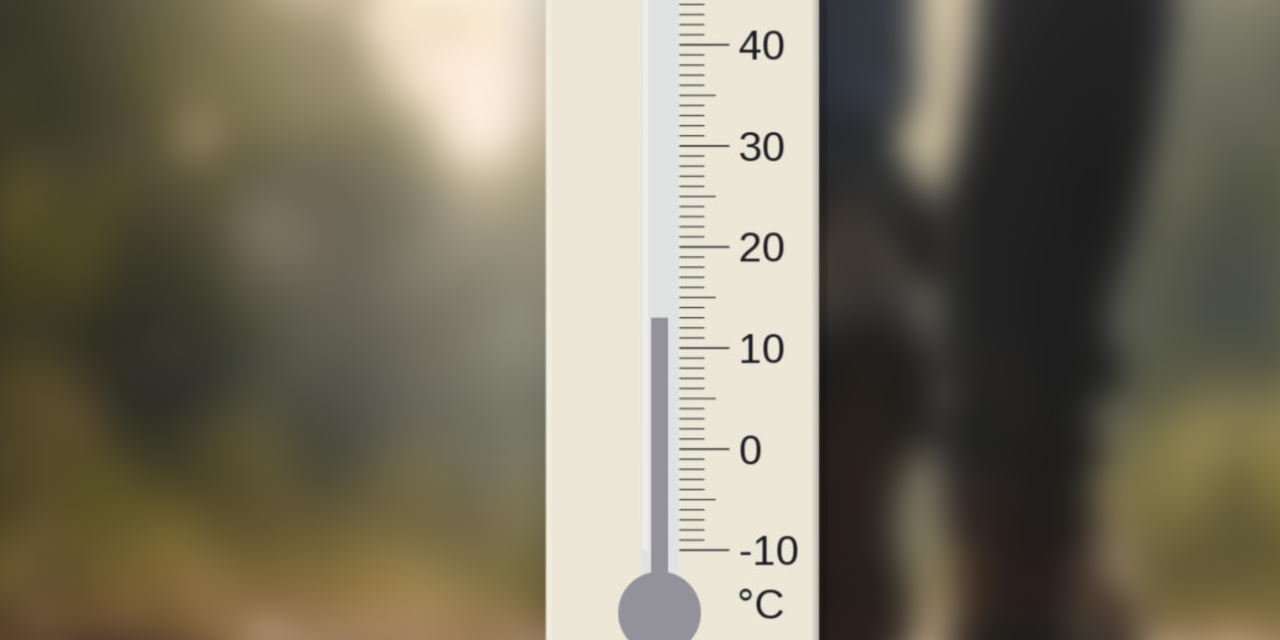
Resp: 13 °C
